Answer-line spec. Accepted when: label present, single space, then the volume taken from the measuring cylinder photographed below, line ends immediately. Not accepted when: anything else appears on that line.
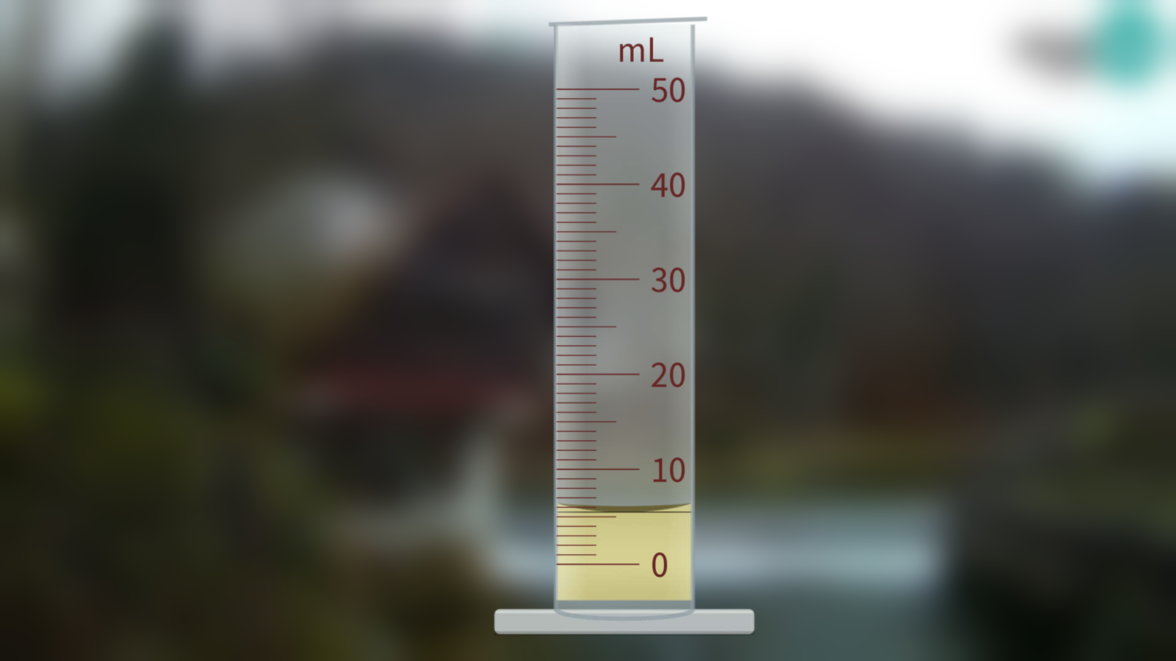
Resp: 5.5 mL
